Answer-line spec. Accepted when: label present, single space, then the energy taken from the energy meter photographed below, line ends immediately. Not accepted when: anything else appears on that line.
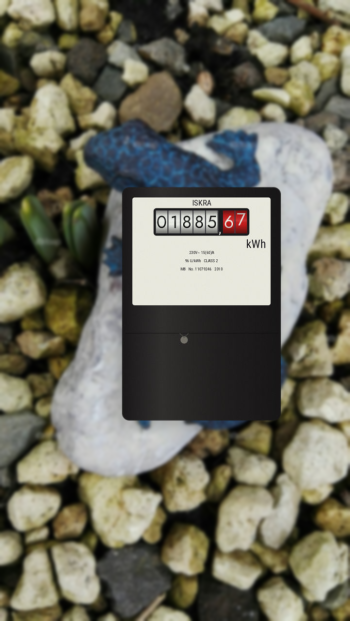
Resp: 1885.67 kWh
